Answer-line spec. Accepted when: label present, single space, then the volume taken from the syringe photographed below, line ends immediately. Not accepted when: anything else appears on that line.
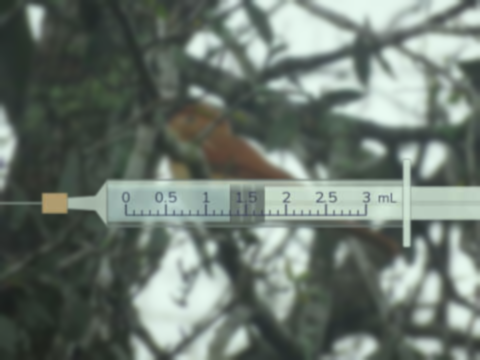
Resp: 1.3 mL
